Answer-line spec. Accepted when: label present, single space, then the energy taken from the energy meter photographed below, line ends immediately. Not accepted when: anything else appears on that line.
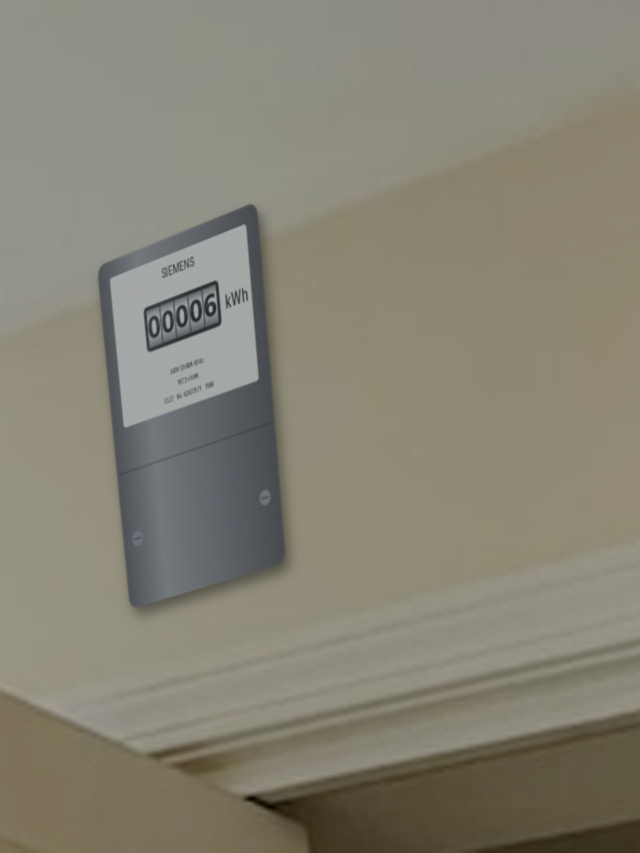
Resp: 6 kWh
